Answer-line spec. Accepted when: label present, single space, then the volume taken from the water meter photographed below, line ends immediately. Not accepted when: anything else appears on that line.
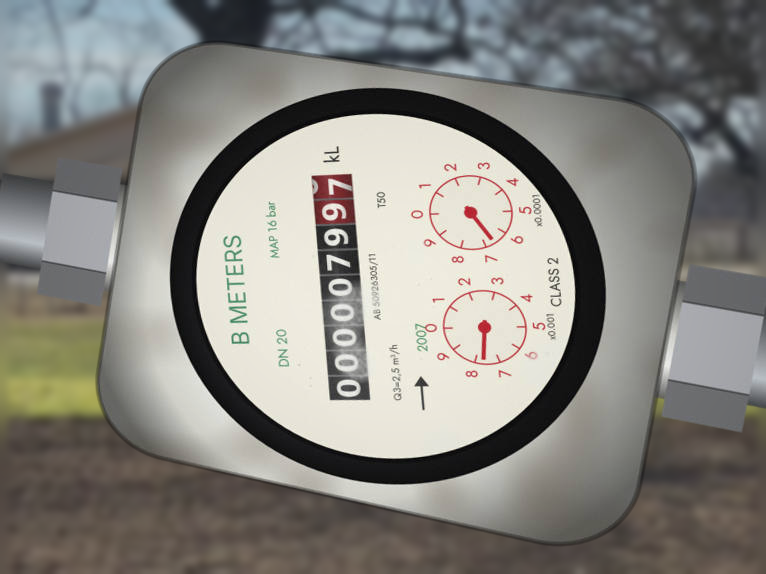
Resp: 79.9676 kL
